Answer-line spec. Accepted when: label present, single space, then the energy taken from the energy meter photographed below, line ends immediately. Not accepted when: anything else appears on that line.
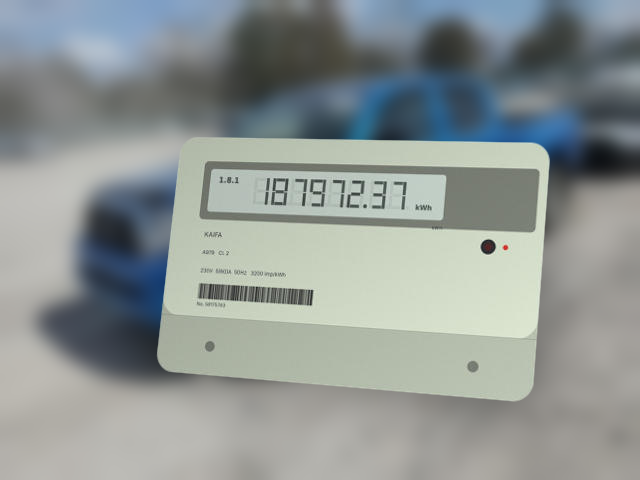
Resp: 187972.37 kWh
